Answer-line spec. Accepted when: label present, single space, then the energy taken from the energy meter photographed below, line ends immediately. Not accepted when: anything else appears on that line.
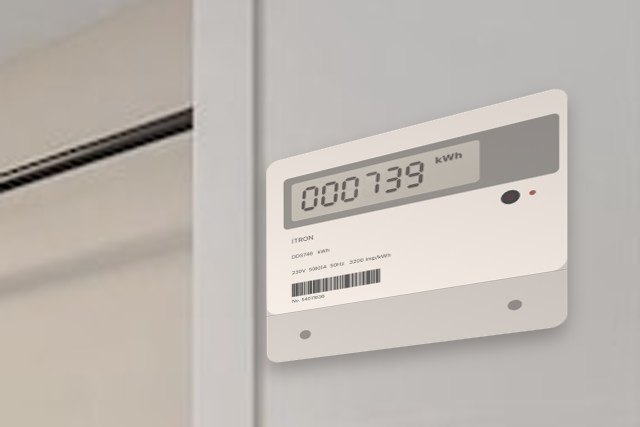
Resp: 739 kWh
